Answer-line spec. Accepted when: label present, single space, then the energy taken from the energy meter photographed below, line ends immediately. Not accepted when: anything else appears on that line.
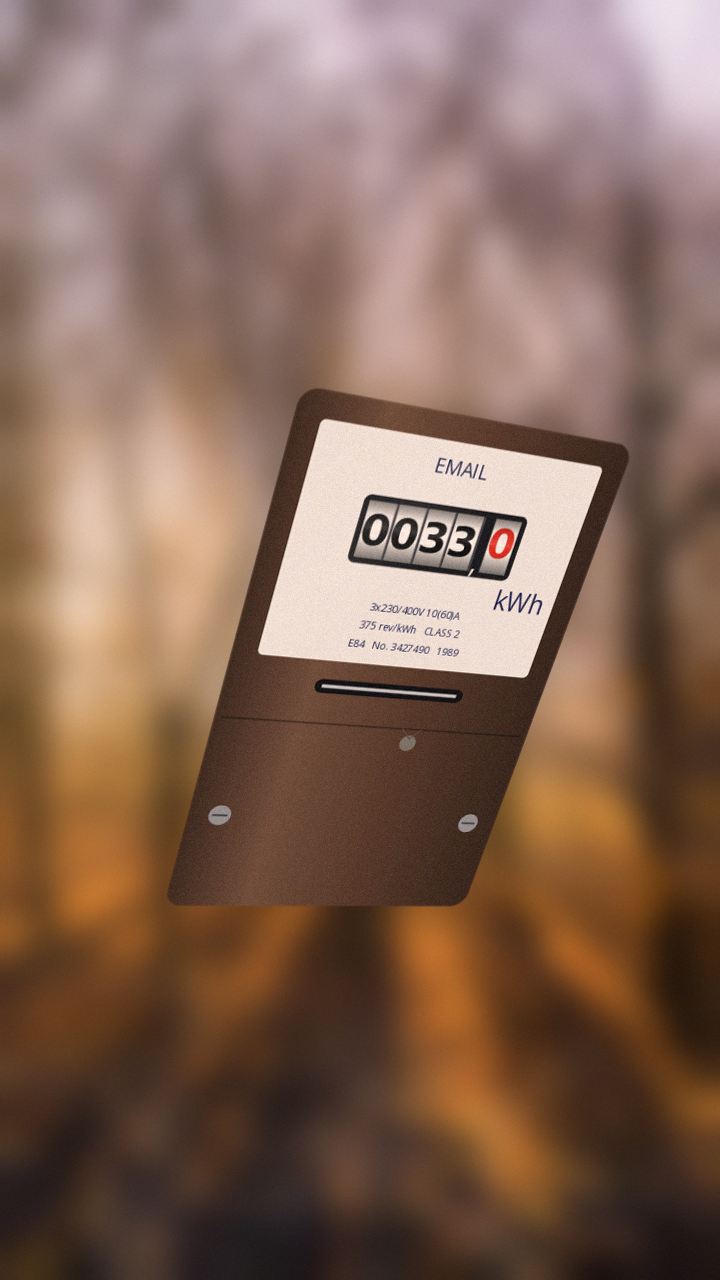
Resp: 33.0 kWh
